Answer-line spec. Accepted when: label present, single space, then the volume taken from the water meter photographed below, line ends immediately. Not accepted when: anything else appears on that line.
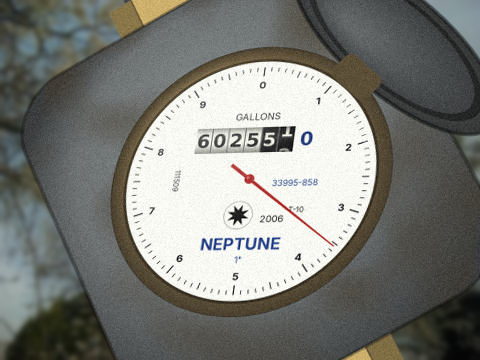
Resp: 6025513.5 gal
